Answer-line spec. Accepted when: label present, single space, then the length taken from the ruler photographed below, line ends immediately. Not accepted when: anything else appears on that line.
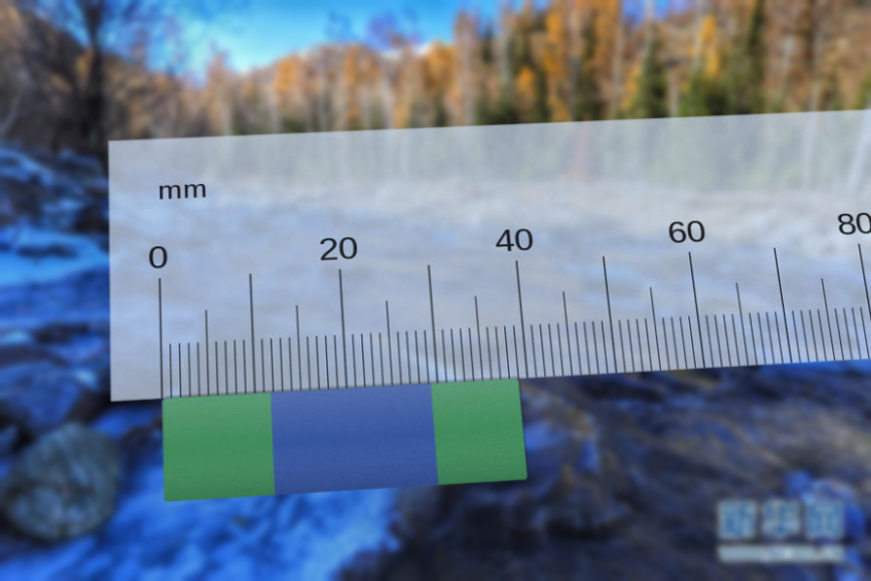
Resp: 39 mm
